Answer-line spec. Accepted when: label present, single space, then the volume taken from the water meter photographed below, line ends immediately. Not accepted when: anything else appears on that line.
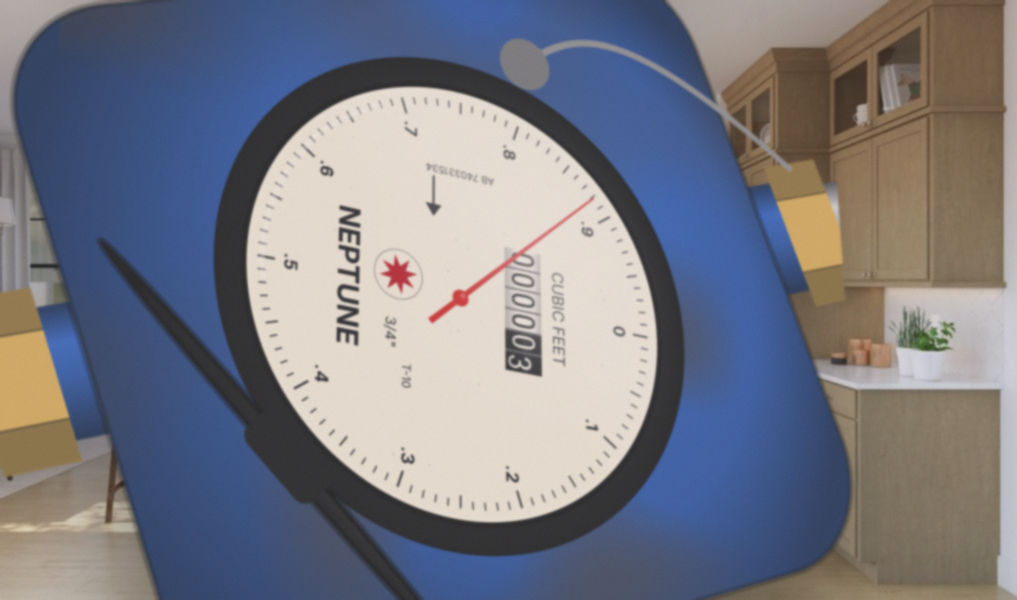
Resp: 2.88 ft³
